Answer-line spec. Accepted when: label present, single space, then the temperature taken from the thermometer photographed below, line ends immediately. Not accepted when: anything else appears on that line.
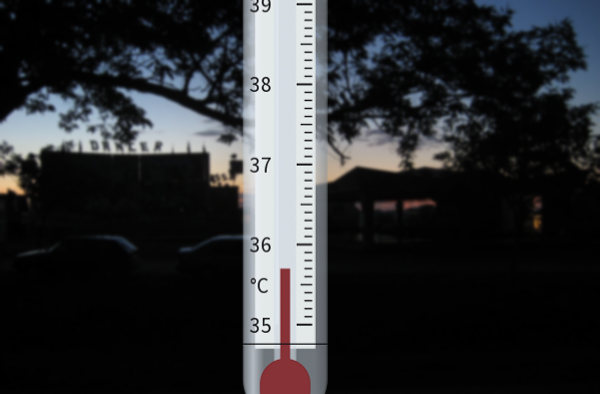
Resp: 35.7 °C
